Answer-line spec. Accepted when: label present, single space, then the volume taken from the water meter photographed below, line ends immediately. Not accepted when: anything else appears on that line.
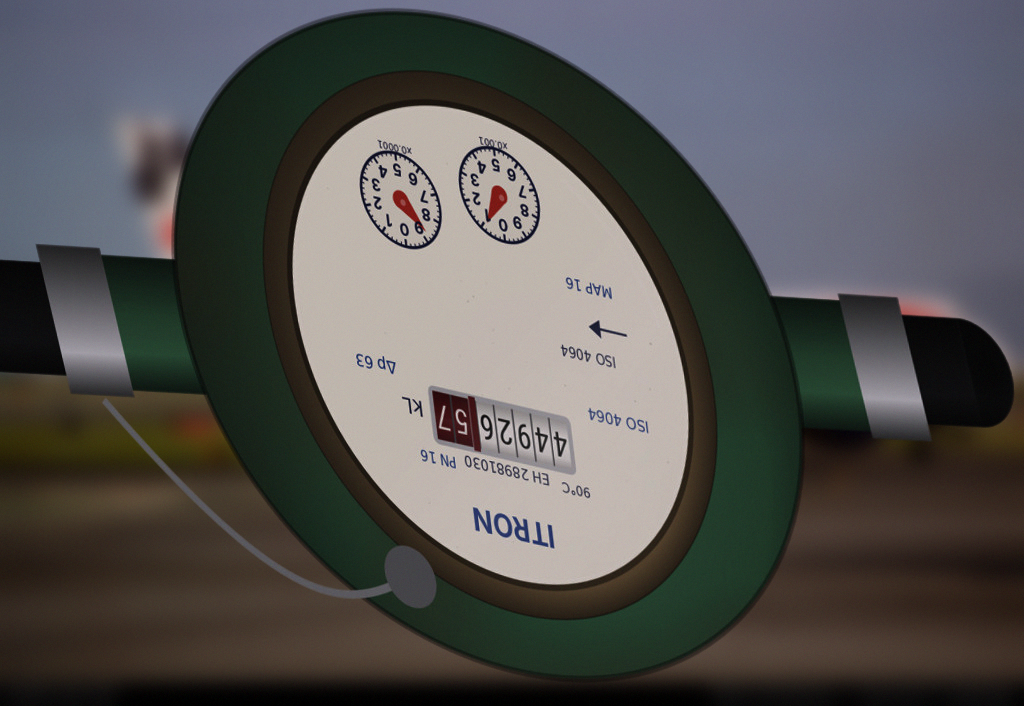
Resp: 44926.5708 kL
